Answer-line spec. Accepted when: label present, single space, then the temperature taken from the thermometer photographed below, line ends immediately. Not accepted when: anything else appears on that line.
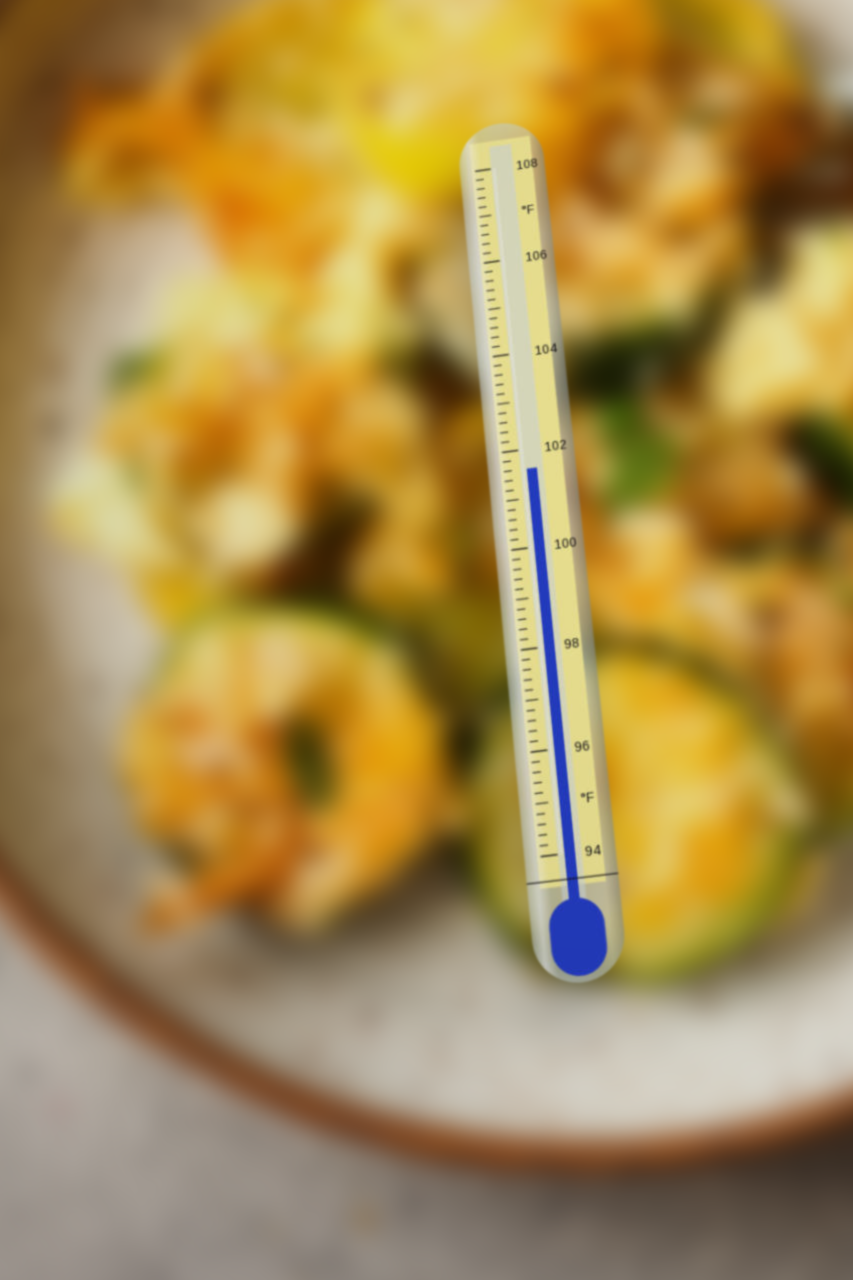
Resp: 101.6 °F
